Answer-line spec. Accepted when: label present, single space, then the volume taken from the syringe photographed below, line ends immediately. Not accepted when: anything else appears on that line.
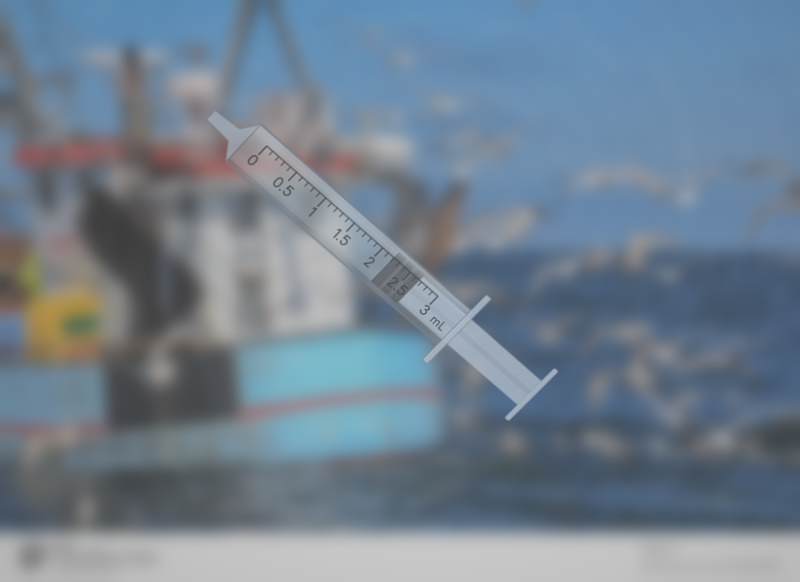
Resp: 2.2 mL
